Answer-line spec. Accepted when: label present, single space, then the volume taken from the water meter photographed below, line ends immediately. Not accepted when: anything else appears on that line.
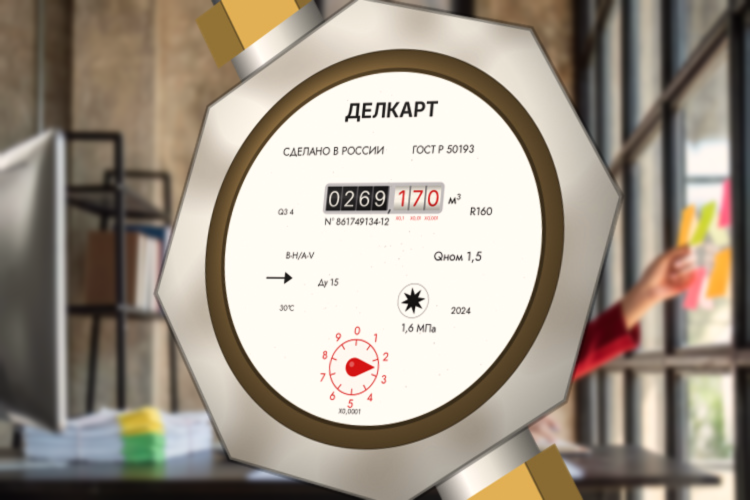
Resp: 269.1702 m³
